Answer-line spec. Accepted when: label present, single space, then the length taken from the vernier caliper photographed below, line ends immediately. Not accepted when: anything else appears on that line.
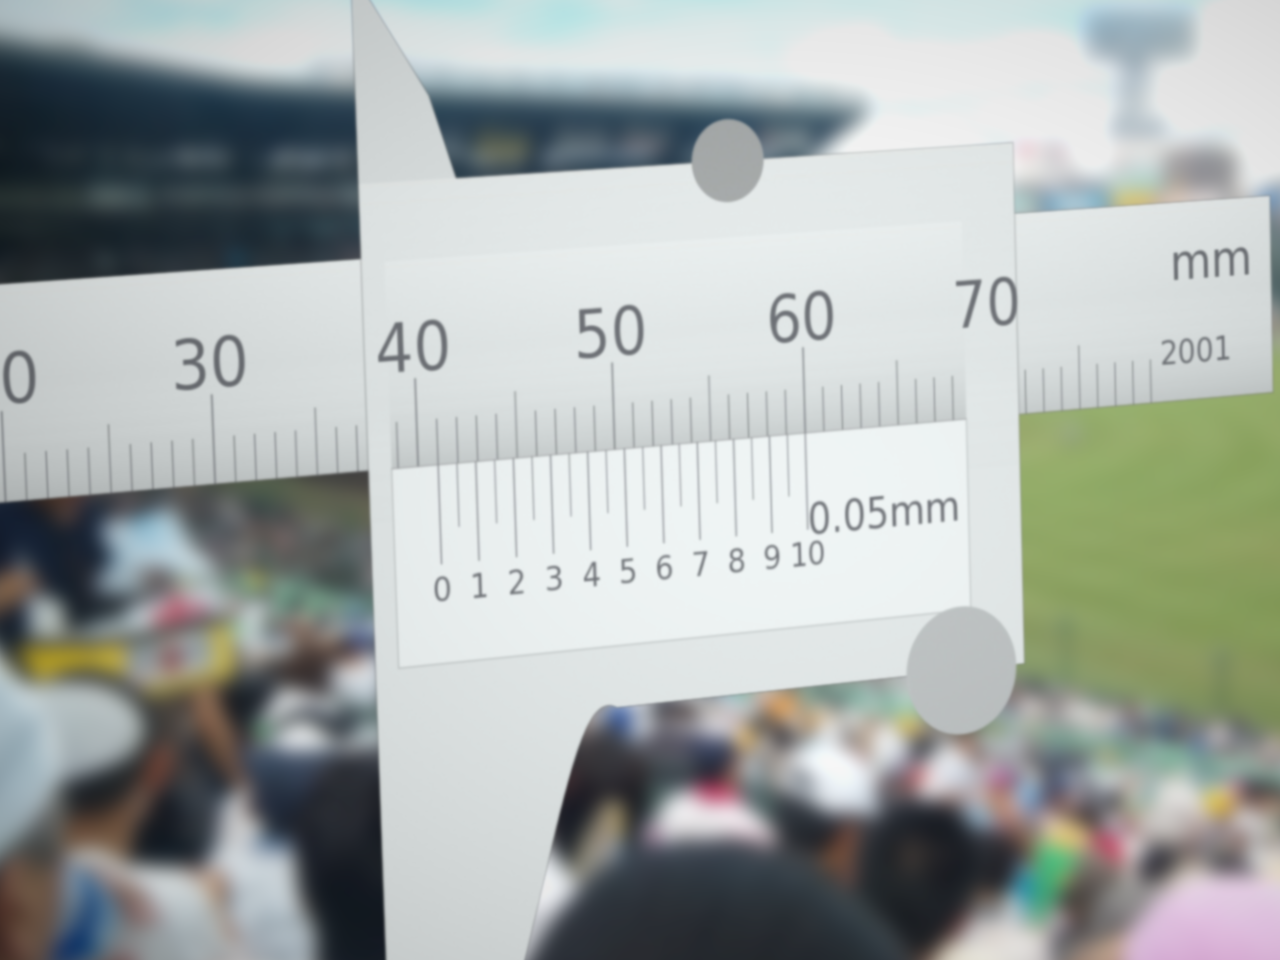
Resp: 41.0 mm
